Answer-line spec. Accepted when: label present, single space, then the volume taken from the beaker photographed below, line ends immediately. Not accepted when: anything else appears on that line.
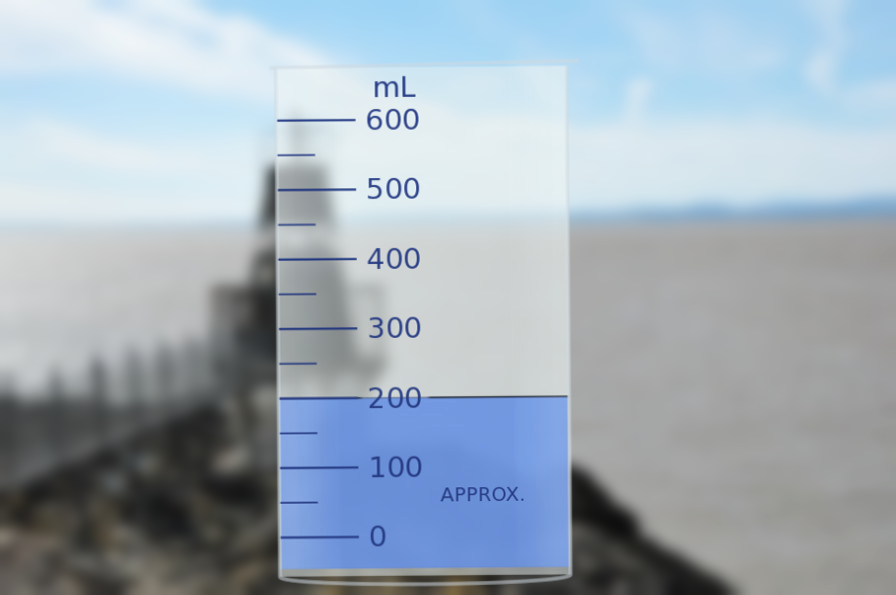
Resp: 200 mL
